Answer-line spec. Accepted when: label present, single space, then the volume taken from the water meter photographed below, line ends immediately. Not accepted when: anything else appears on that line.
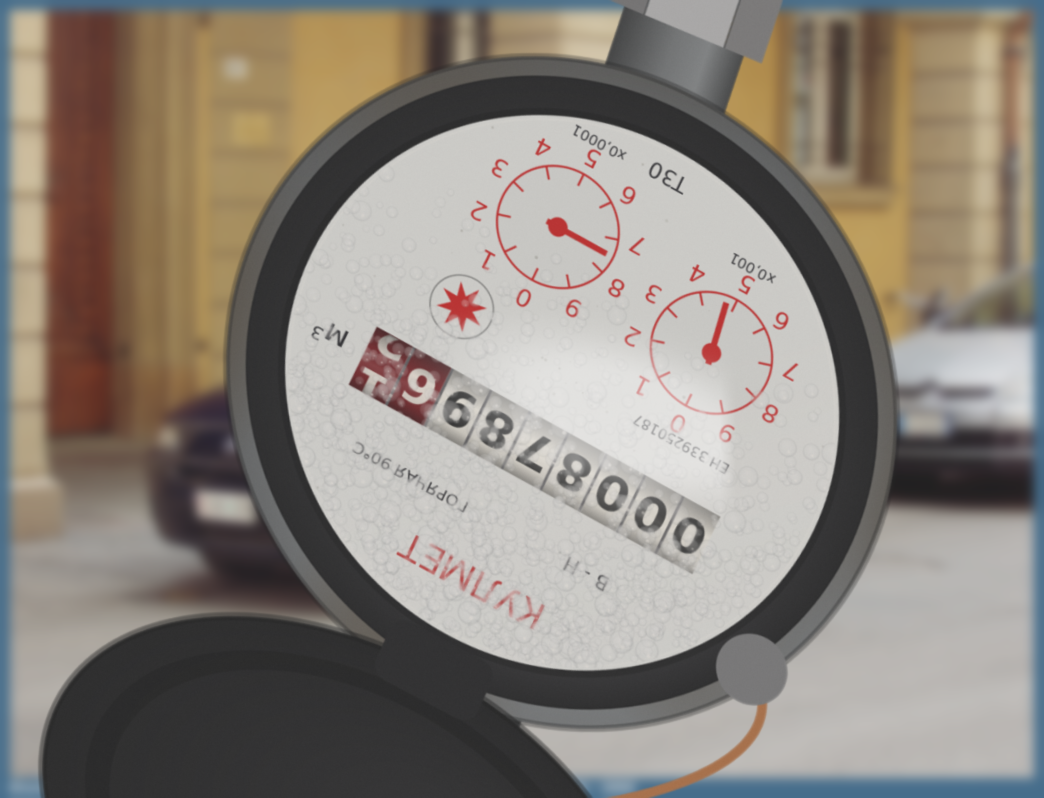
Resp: 8789.6147 m³
